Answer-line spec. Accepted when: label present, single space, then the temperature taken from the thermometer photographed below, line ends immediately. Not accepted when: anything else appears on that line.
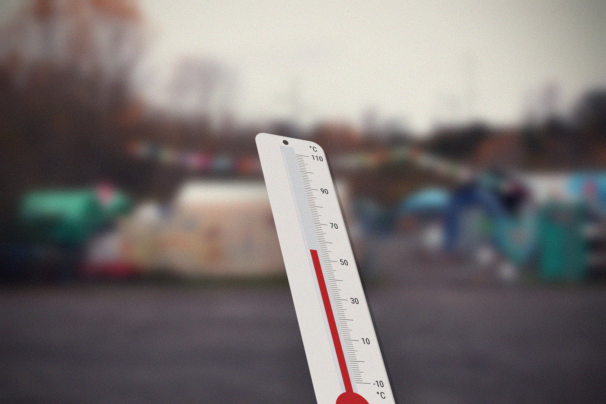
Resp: 55 °C
